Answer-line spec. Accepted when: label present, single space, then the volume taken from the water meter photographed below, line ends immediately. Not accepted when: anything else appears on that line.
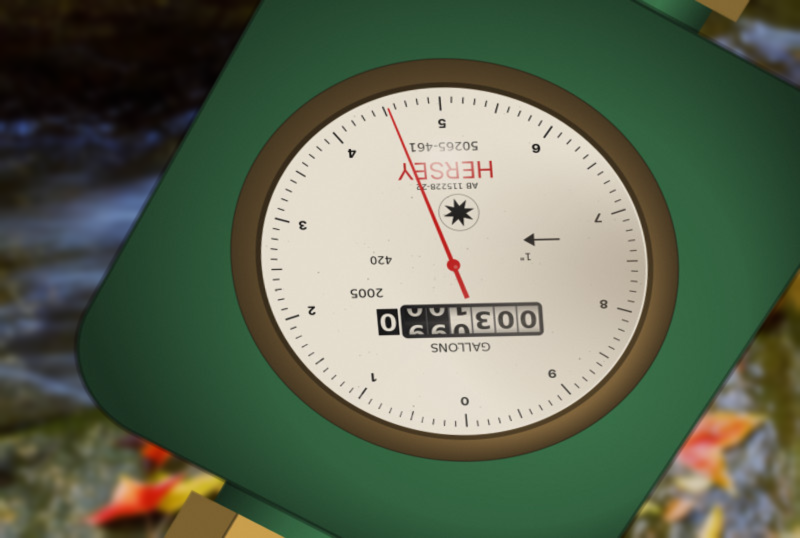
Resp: 30994.5 gal
